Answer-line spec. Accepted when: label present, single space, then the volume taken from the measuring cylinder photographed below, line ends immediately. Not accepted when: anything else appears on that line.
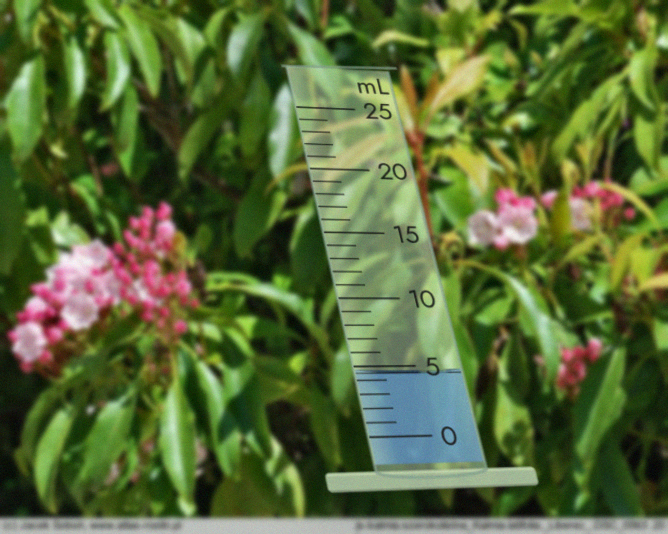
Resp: 4.5 mL
